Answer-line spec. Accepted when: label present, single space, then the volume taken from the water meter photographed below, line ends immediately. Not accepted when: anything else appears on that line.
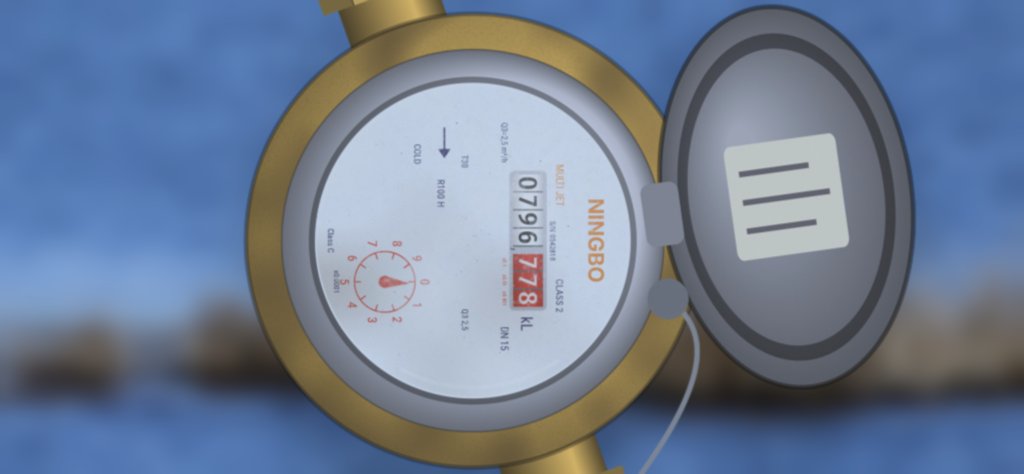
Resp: 796.7780 kL
